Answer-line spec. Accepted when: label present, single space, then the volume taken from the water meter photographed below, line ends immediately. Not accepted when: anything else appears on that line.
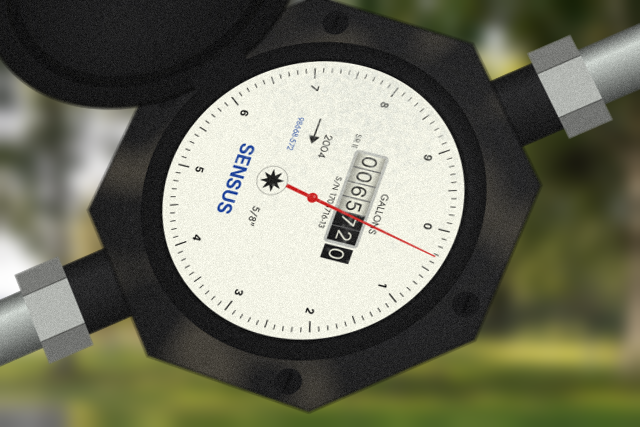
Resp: 65720.3 gal
